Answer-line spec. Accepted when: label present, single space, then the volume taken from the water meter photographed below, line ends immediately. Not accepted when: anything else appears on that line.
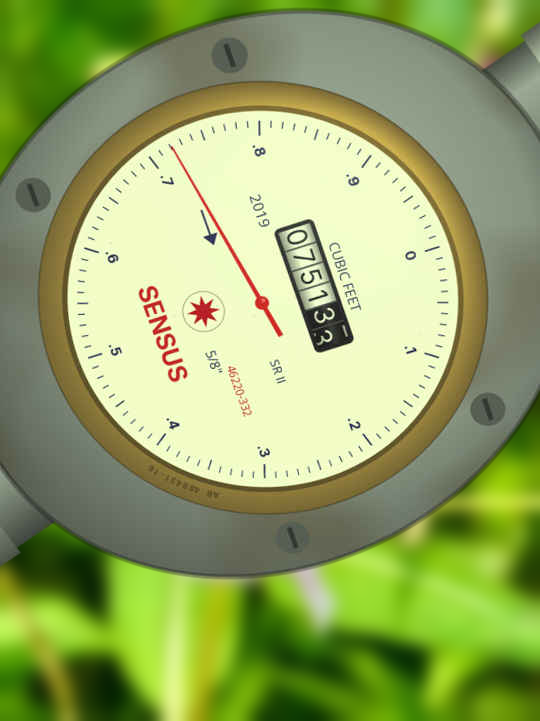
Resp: 75132.72 ft³
